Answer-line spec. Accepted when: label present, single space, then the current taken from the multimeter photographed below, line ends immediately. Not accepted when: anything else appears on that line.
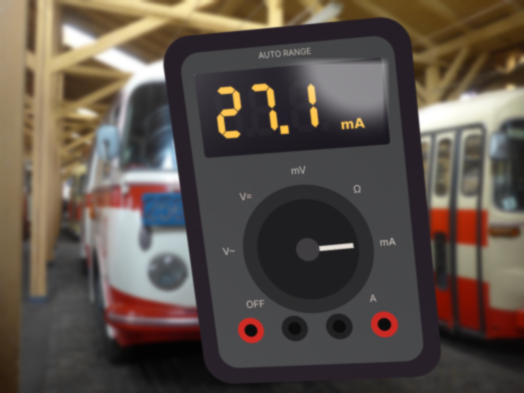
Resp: 27.1 mA
